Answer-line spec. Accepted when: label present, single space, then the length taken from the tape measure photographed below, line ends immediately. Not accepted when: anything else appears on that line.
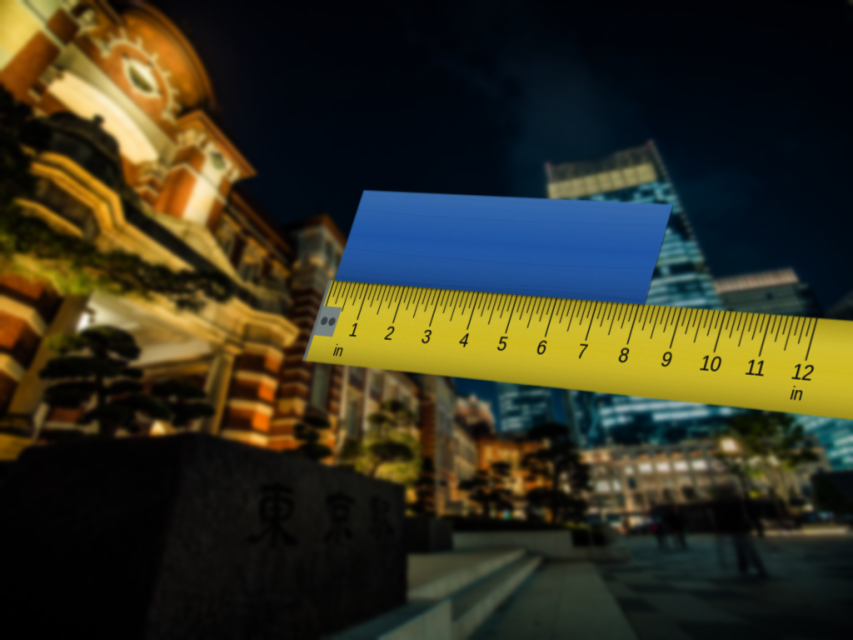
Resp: 8.125 in
